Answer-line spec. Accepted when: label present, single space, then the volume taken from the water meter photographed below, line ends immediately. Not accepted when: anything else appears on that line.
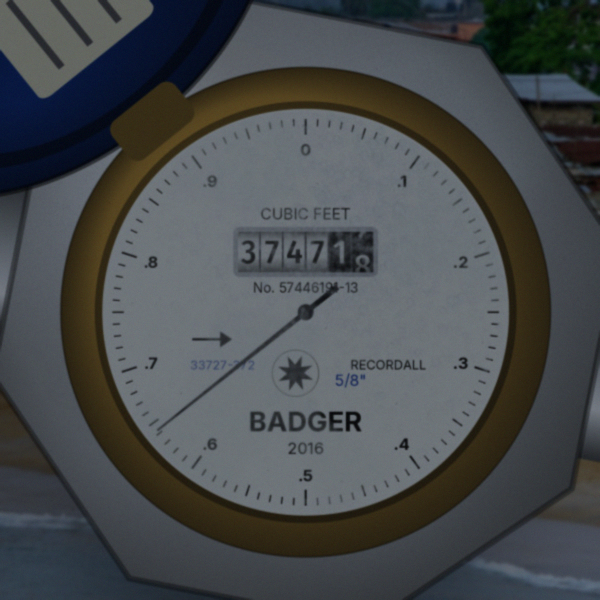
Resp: 374717.64 ft³
